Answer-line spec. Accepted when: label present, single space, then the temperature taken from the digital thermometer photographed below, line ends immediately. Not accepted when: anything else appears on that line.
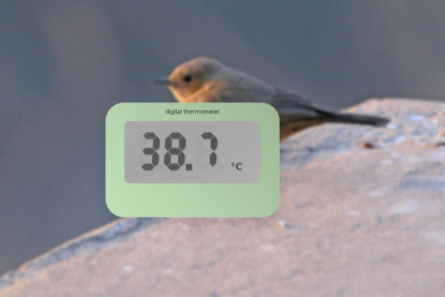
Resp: 38.7 °C
